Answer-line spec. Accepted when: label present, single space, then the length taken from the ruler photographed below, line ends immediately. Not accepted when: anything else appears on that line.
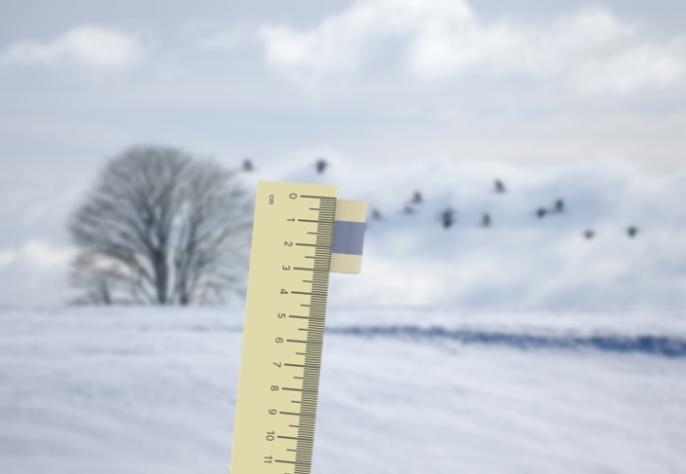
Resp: 3 cm
